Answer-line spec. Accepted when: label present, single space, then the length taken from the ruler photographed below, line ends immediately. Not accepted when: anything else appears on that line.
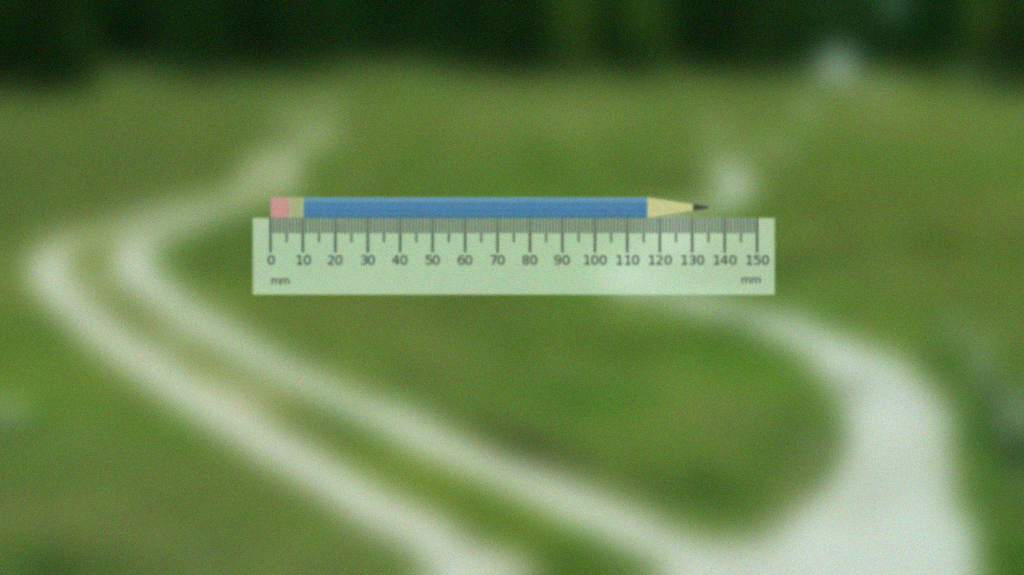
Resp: 135 mm
